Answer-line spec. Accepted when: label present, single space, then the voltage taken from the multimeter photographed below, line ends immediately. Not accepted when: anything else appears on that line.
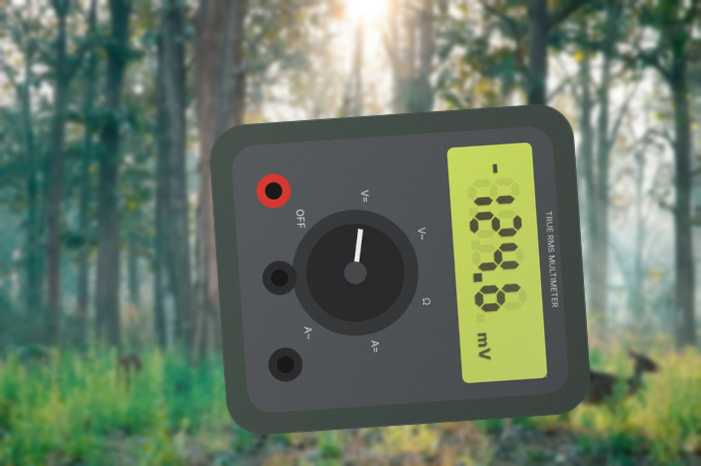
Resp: -124.6 mV
